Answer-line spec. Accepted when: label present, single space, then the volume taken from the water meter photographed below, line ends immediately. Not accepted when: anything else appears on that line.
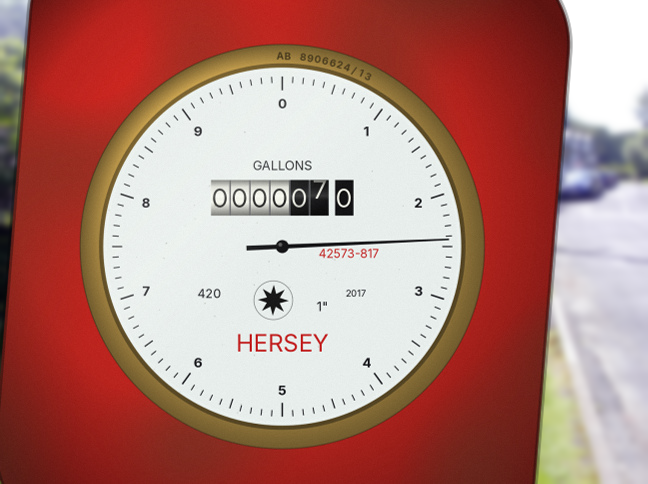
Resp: 72.4 gal
